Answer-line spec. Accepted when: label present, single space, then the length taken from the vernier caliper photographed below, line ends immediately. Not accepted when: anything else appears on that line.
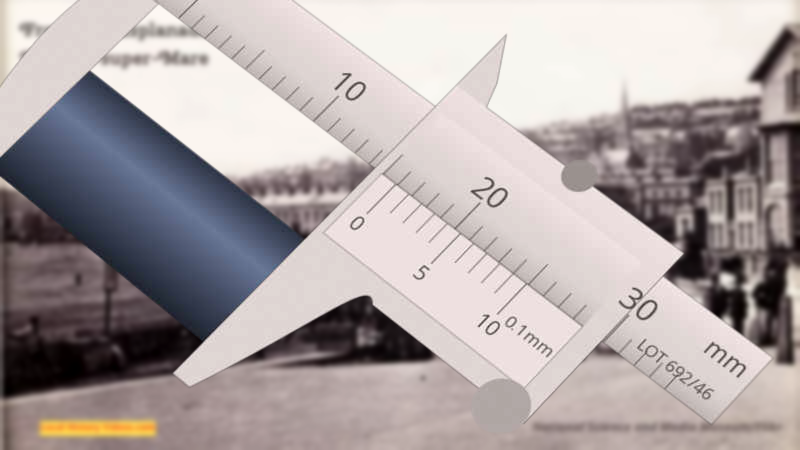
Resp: 15.9 mm
